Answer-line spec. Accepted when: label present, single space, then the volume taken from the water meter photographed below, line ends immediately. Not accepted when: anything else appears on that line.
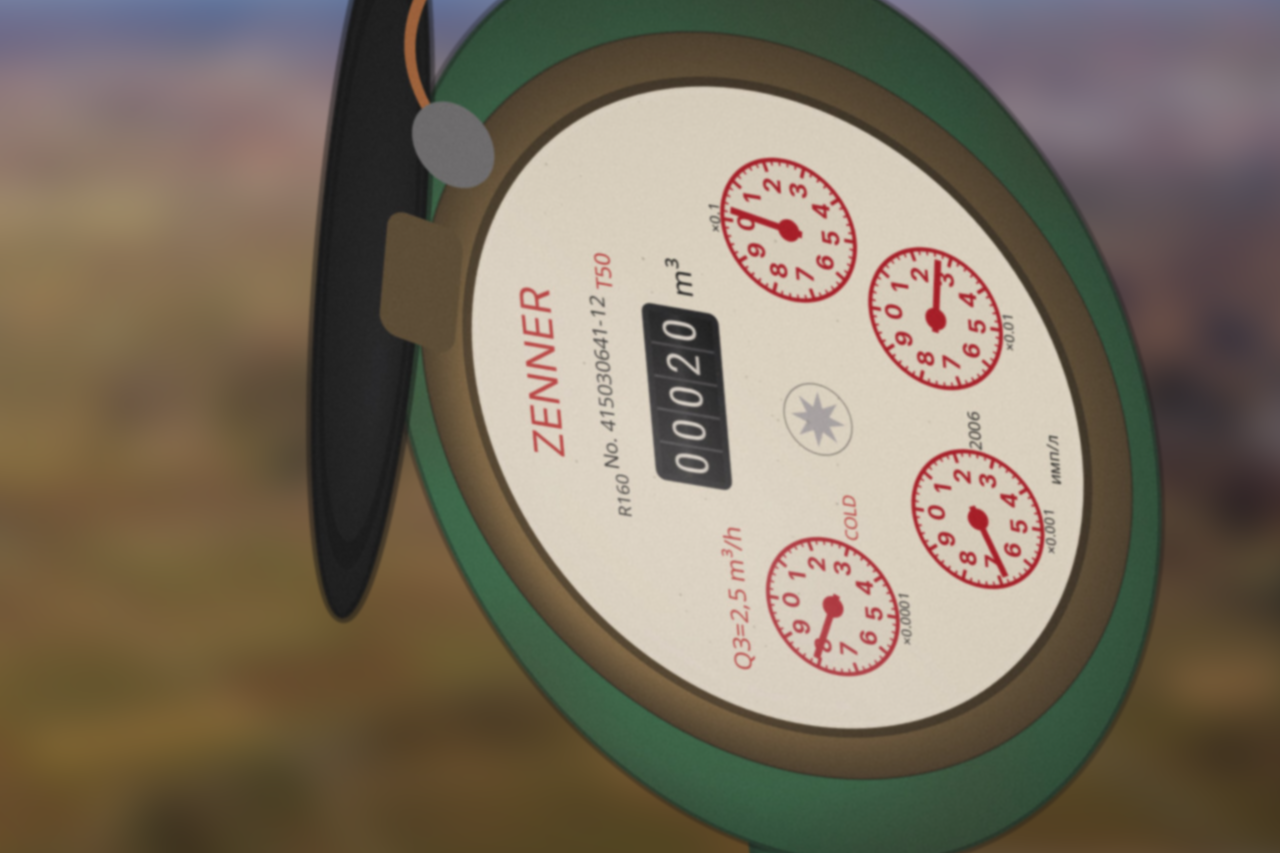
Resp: 20.0268 m³
